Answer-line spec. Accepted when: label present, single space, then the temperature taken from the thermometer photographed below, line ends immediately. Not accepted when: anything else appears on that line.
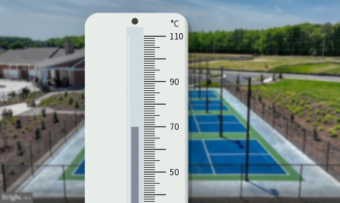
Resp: 70 °C
